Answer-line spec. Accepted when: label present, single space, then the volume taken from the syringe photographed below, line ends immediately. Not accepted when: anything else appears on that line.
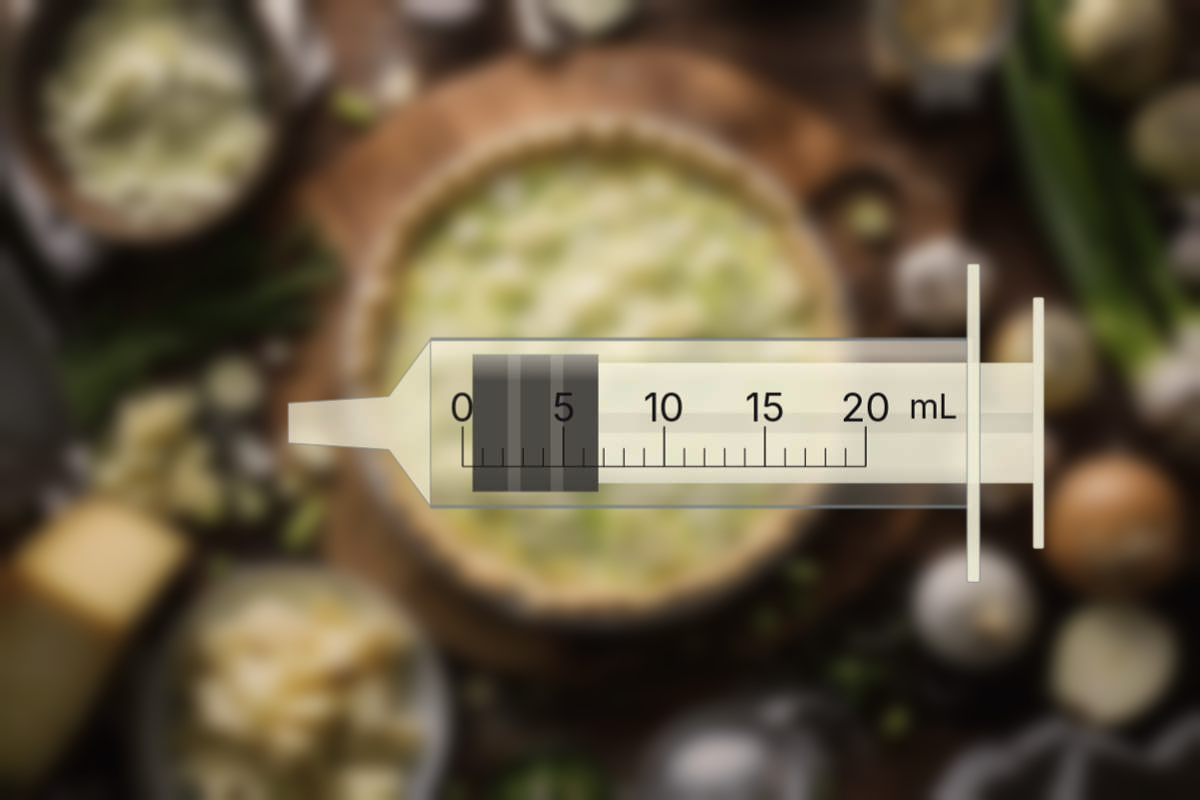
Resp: 0.5 mL
